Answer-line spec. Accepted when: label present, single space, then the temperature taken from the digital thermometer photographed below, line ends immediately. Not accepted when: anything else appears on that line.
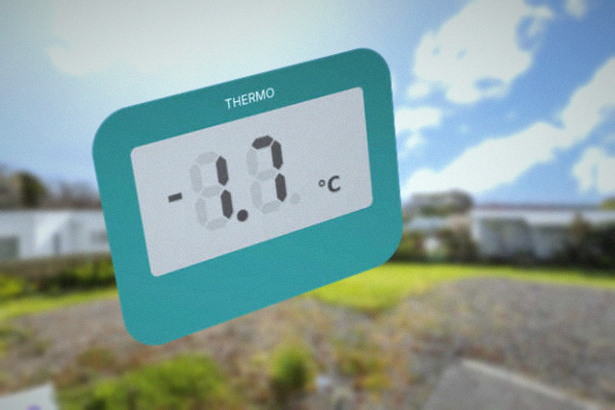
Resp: -1.7 °C
